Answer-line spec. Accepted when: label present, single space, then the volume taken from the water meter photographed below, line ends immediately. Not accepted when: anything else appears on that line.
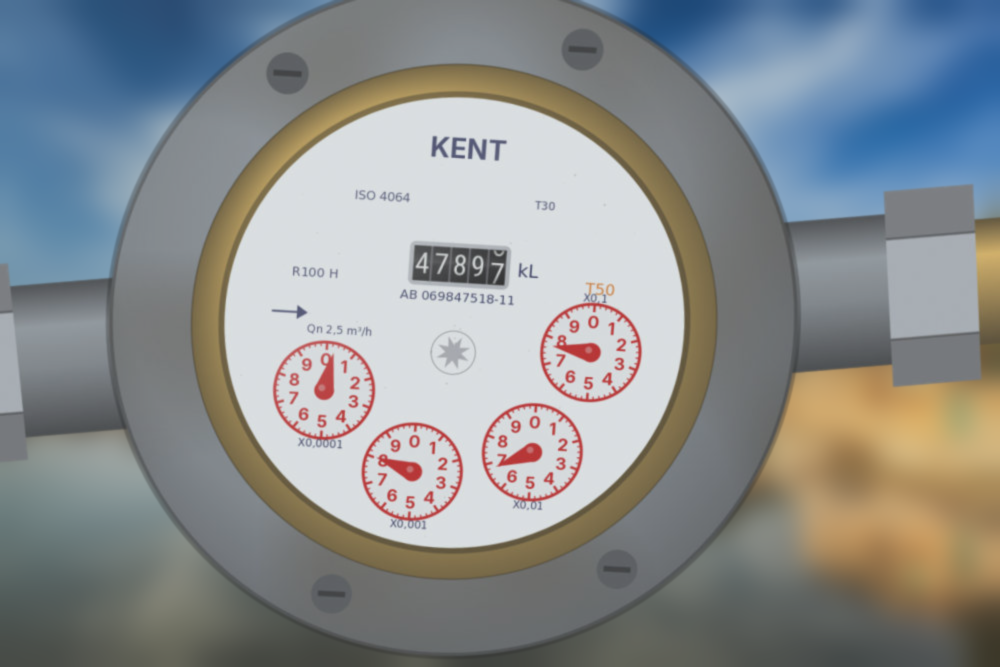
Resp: 47896.7680 kL
